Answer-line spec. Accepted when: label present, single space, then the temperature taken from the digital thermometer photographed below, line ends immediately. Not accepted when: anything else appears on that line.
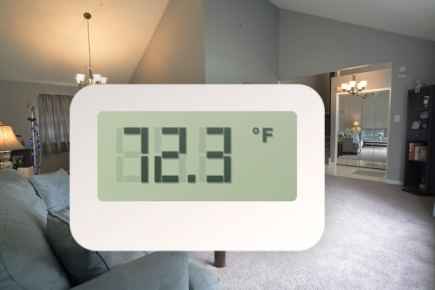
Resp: 72.3 °F
